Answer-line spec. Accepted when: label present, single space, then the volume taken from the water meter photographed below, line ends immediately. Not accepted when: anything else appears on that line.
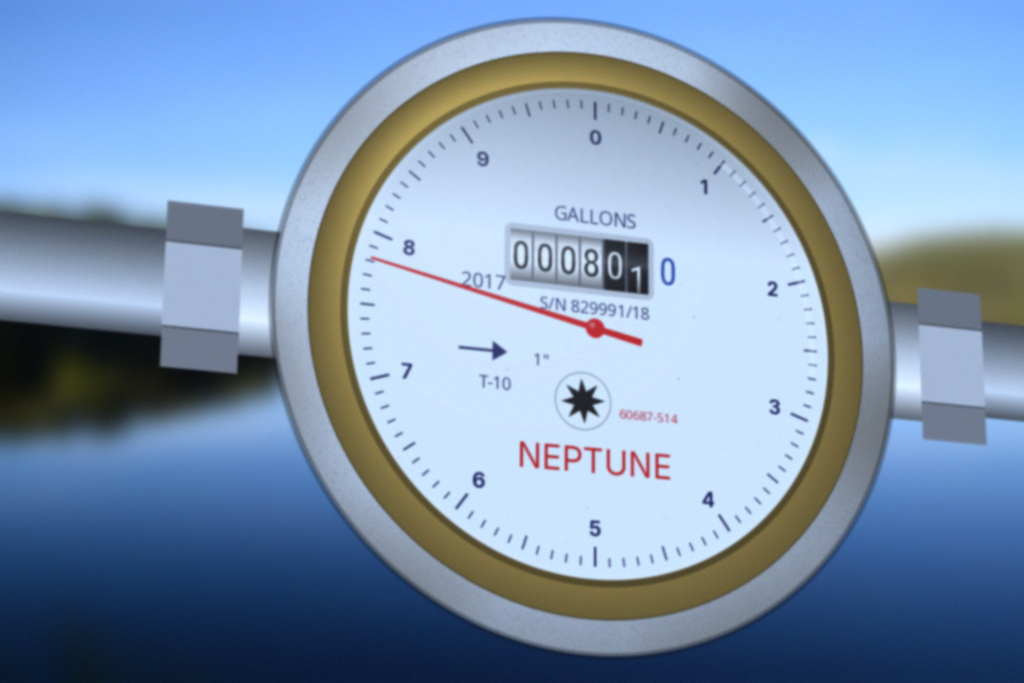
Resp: 8007.8 gal
